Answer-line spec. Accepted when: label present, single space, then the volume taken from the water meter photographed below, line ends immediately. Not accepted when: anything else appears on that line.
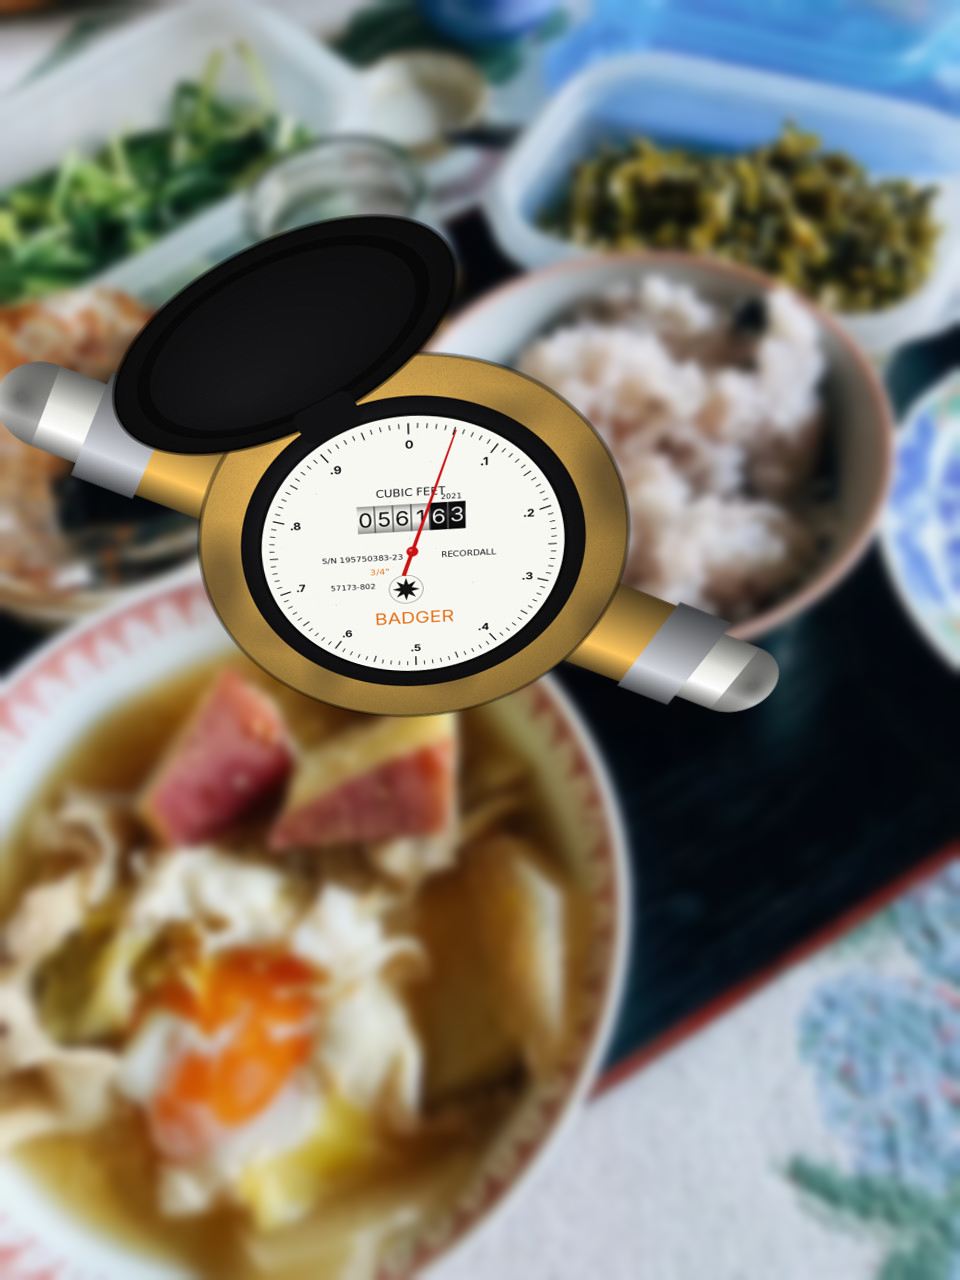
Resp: 56163.05 ft³
